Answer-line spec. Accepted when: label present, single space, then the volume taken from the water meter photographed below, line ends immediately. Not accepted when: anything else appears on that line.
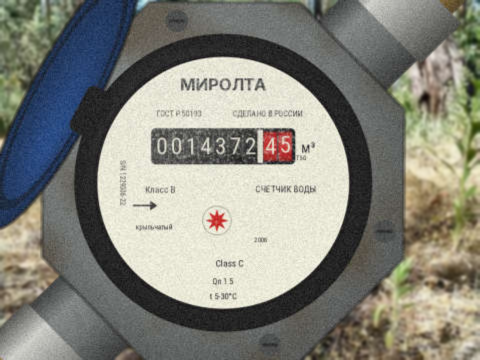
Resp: 14372.45 m³
